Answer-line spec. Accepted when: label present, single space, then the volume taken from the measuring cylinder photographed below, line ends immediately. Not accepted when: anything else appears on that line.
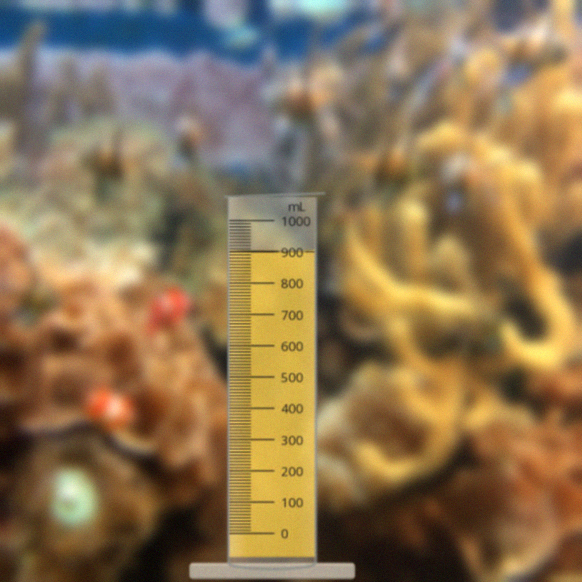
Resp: 900 mL
